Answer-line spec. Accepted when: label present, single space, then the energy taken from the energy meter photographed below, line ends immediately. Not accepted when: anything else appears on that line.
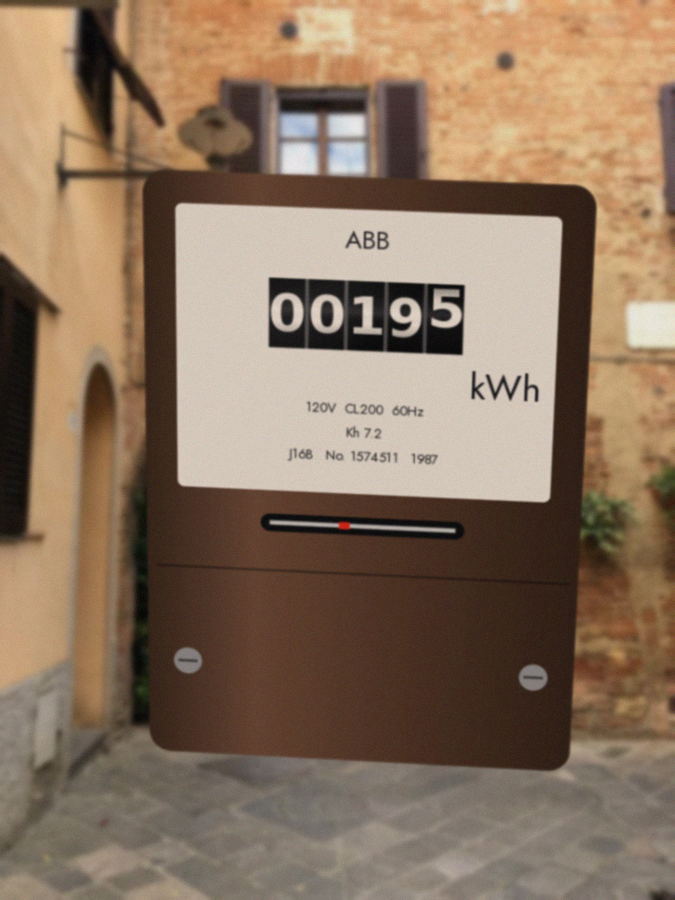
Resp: 195 kWh
